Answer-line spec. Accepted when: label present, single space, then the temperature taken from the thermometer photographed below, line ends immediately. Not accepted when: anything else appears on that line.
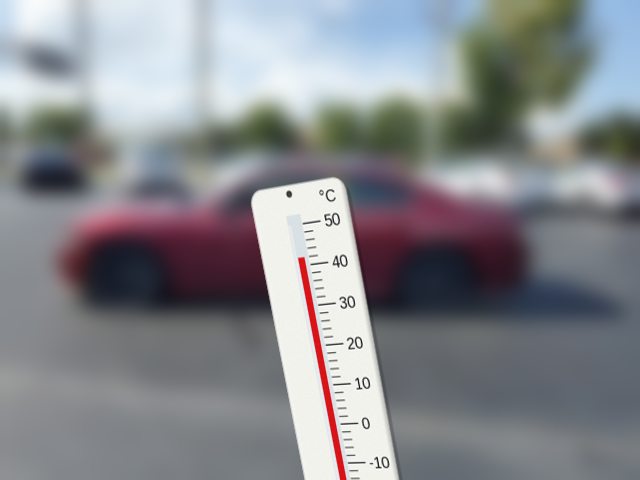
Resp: 42 °C
